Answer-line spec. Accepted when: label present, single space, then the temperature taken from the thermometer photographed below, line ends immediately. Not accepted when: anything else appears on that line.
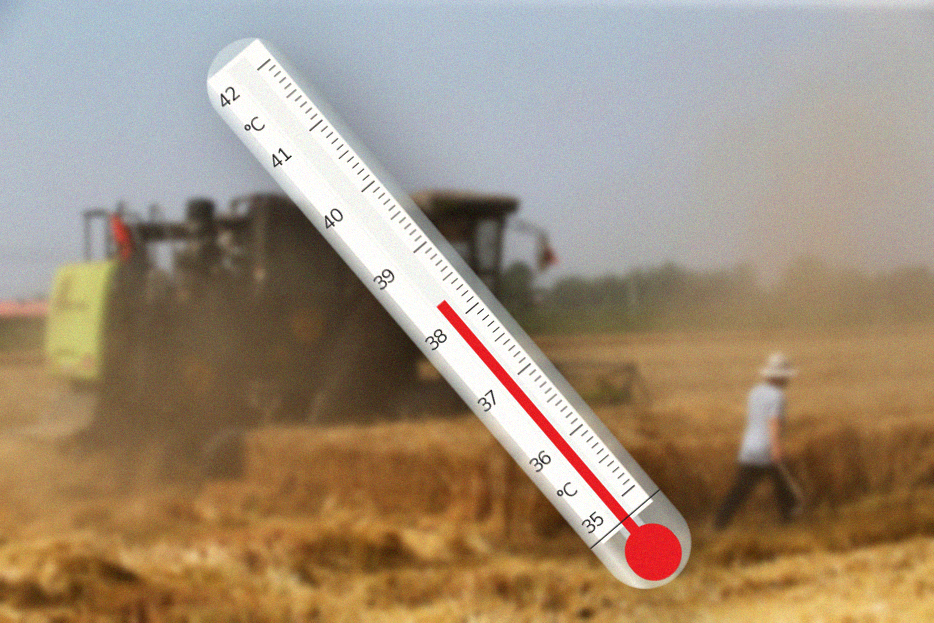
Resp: 38.3 °C
